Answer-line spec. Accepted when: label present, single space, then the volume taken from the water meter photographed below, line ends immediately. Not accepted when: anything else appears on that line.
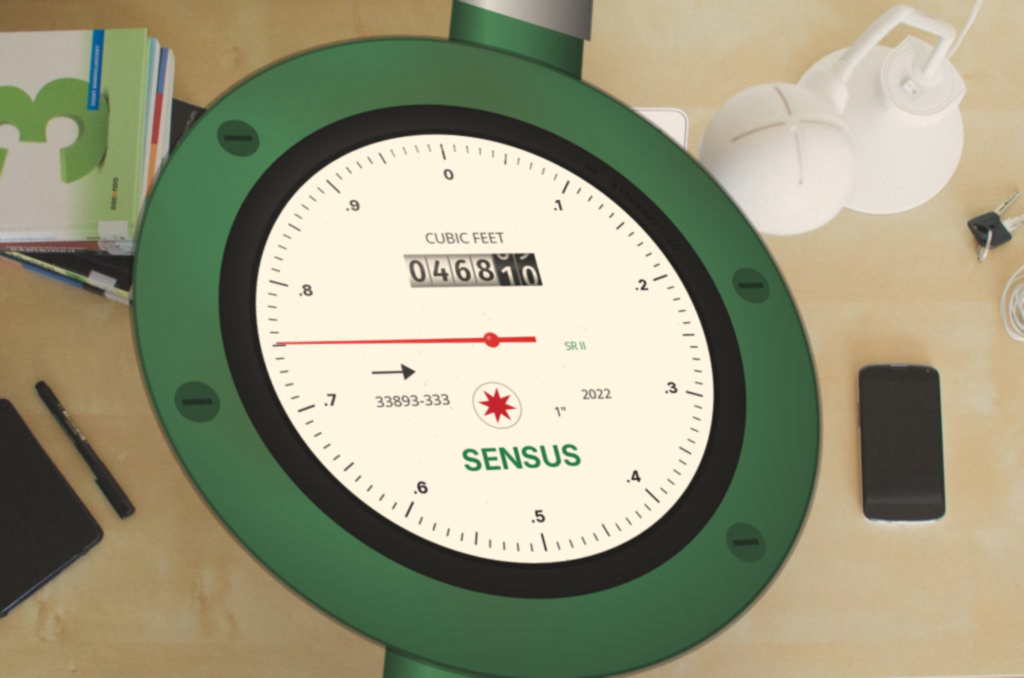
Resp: 46809.75 ft³
